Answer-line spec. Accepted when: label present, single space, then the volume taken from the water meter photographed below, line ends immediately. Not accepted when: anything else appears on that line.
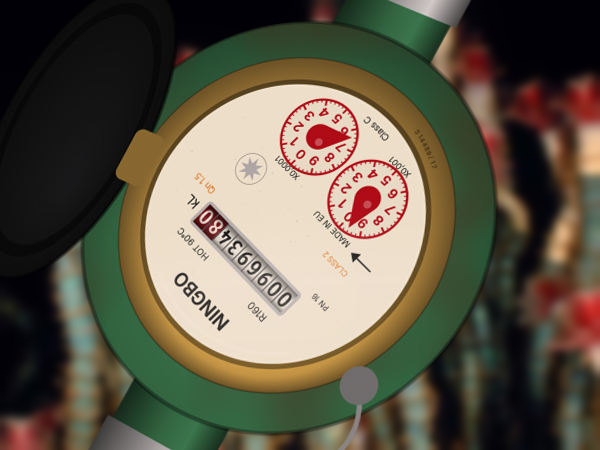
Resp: 96934.7996 kL
